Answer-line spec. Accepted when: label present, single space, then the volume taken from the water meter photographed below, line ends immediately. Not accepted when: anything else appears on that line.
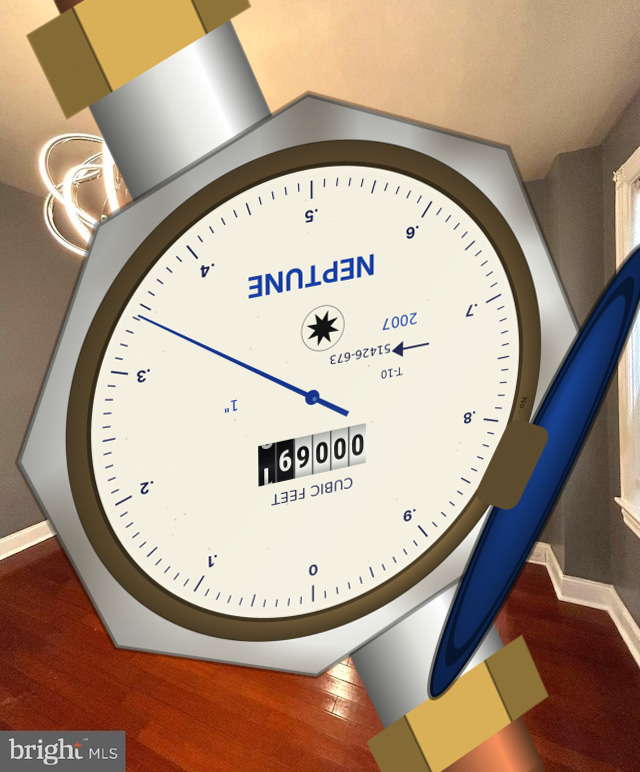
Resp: 691.34 ft³
